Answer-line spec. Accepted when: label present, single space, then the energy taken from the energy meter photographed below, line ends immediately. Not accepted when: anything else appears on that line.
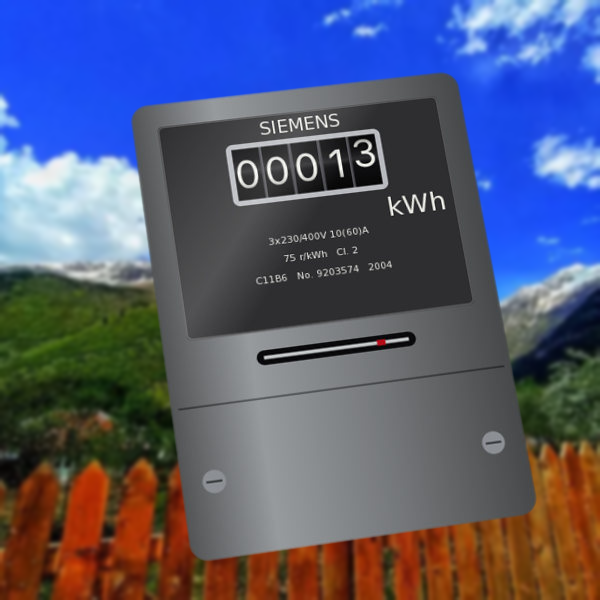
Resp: 13 kWh
